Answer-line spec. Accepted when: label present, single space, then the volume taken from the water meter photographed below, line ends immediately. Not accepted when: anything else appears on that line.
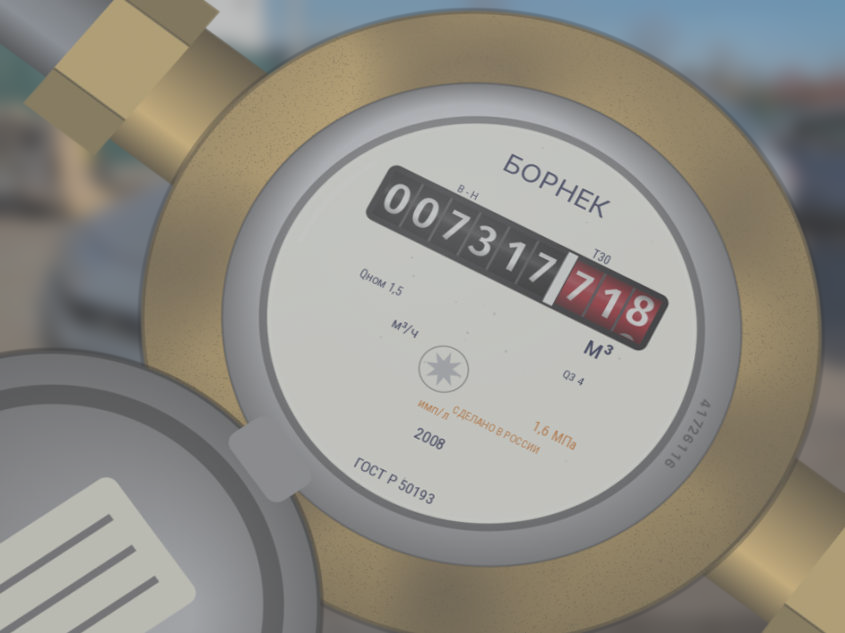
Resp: 7317.718 m³
